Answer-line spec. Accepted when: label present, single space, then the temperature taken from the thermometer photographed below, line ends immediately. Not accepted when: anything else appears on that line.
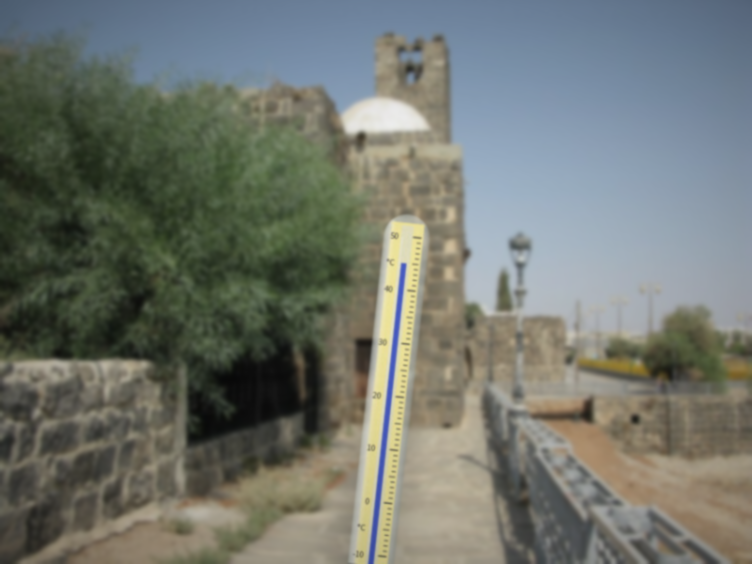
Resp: 45 °C
